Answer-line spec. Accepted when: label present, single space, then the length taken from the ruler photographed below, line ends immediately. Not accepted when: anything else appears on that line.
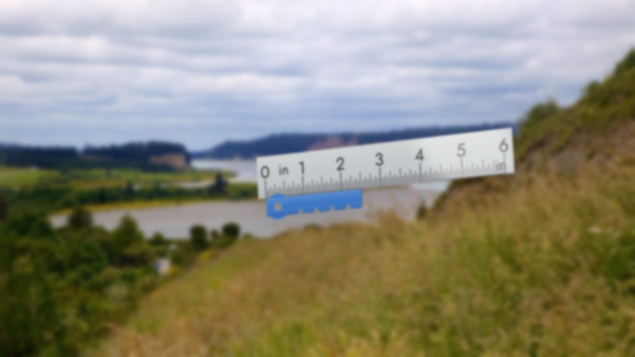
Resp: 2.5 in
